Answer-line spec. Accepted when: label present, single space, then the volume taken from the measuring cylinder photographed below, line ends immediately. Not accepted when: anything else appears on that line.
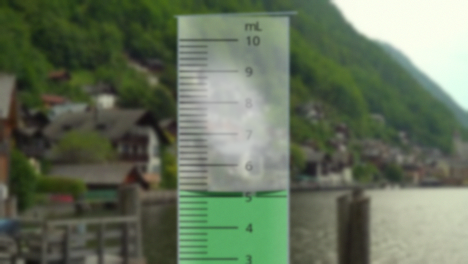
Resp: 5 mL
